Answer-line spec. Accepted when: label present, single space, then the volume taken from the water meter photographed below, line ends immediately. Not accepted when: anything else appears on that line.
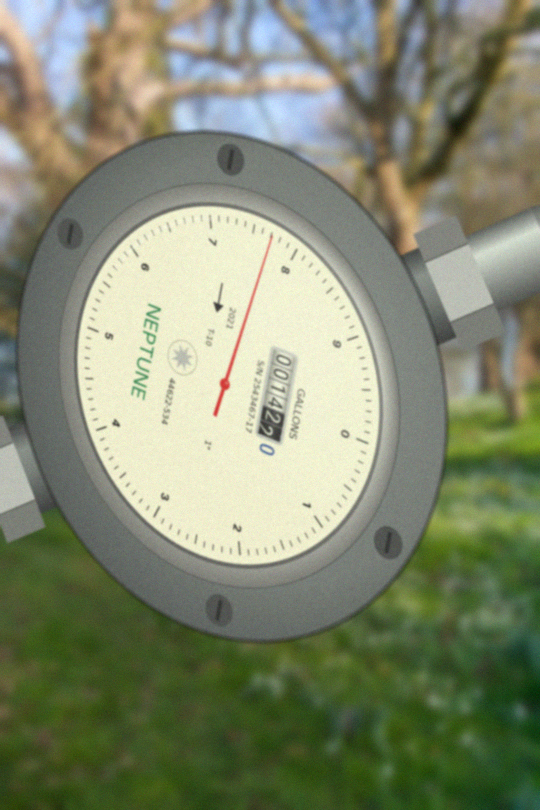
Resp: 14217.7 gal
